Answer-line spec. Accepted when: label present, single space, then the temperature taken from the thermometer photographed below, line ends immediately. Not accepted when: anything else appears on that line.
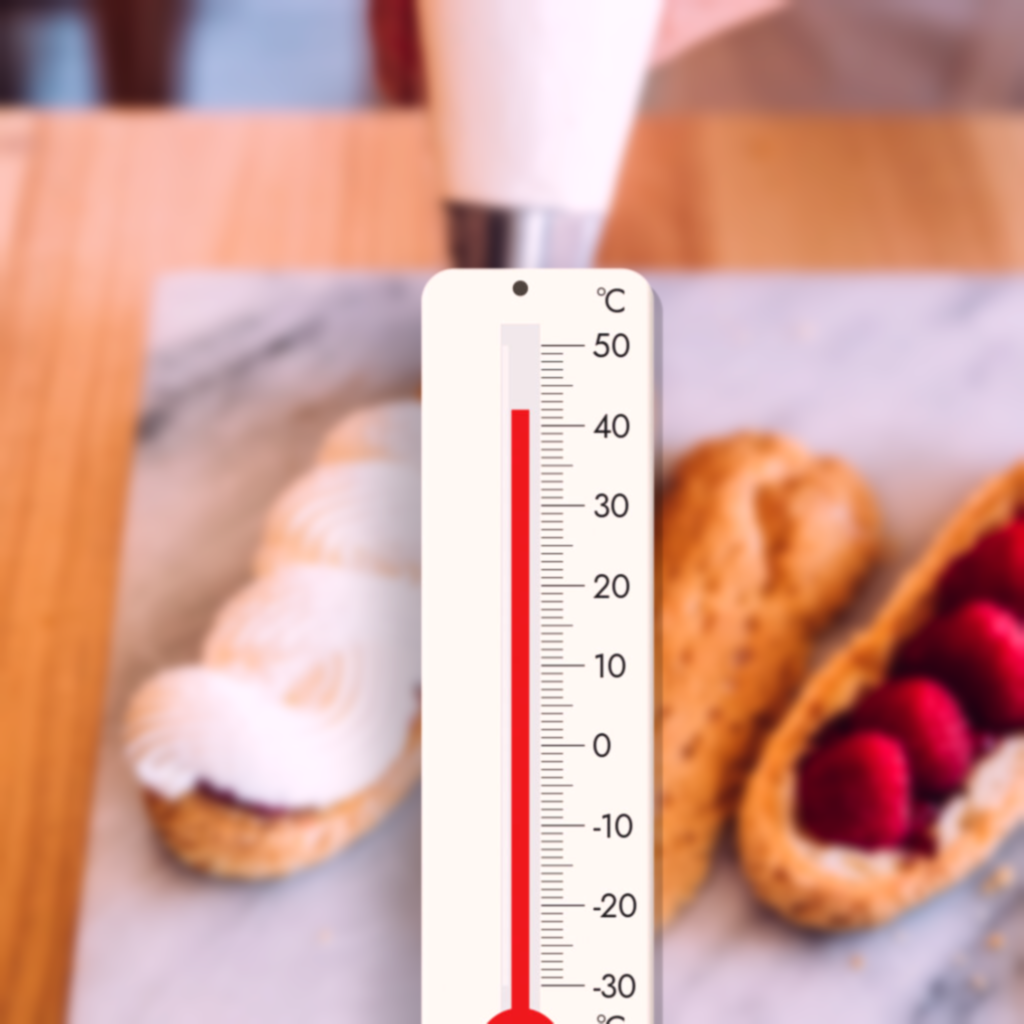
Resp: 42 °C
